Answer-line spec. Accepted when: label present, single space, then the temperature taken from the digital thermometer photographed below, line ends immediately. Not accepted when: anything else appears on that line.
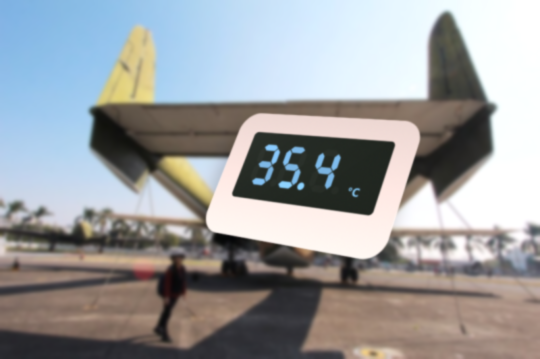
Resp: 35.4 °C
